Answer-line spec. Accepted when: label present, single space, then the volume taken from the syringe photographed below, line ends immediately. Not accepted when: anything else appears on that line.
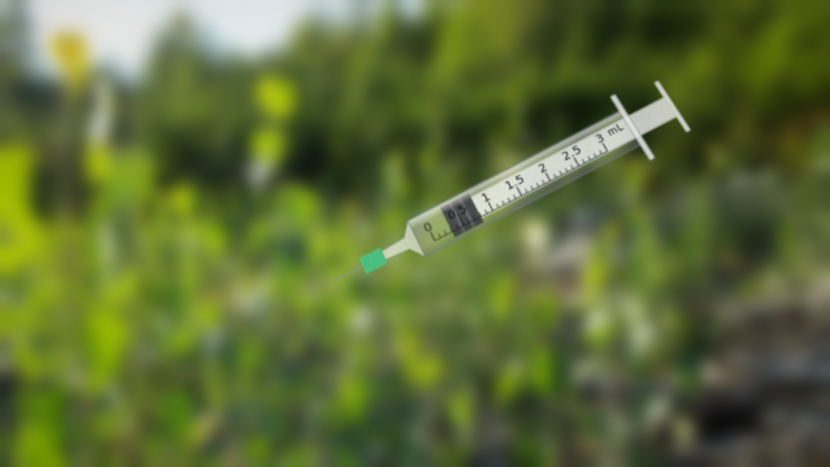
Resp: 0.3 mL
